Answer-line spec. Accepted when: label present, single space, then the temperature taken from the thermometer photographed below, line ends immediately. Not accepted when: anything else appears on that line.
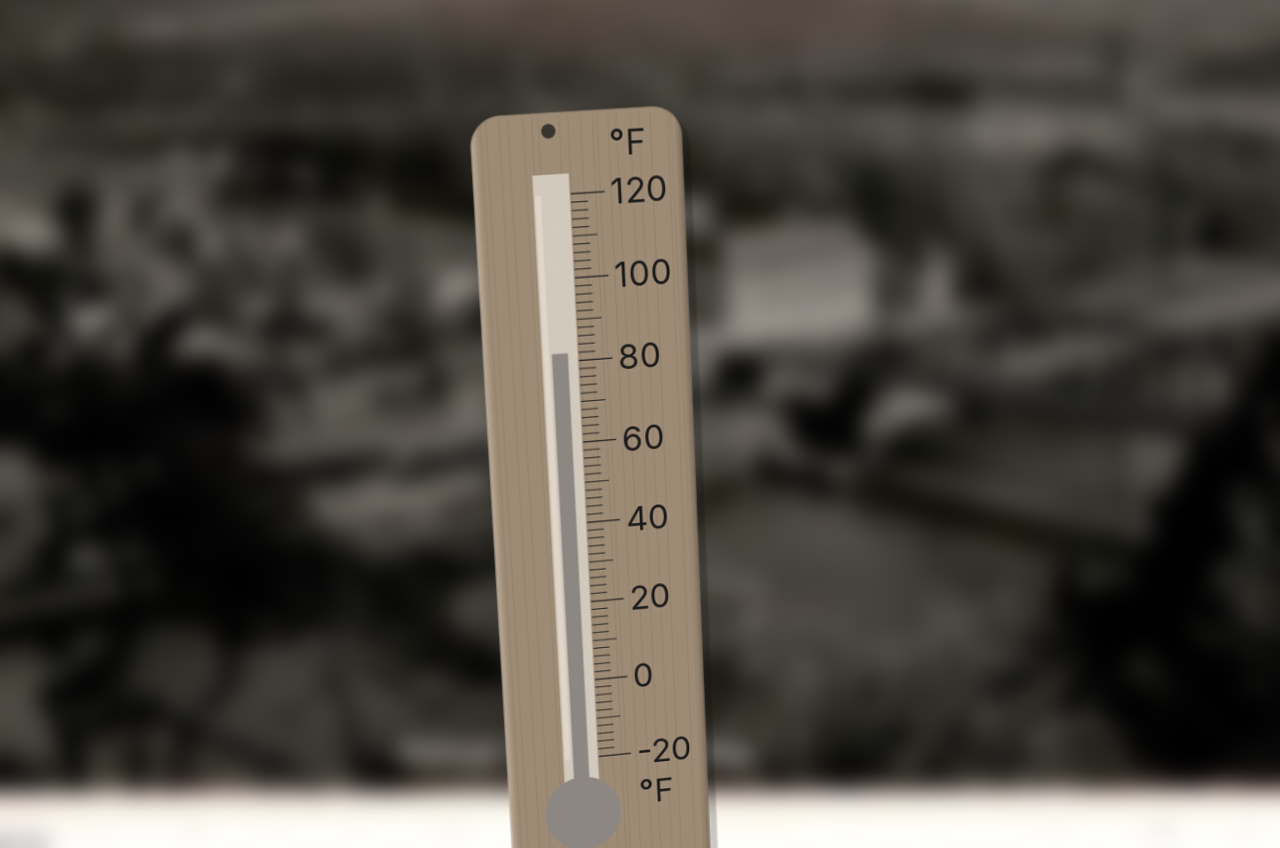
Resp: 82 °F
